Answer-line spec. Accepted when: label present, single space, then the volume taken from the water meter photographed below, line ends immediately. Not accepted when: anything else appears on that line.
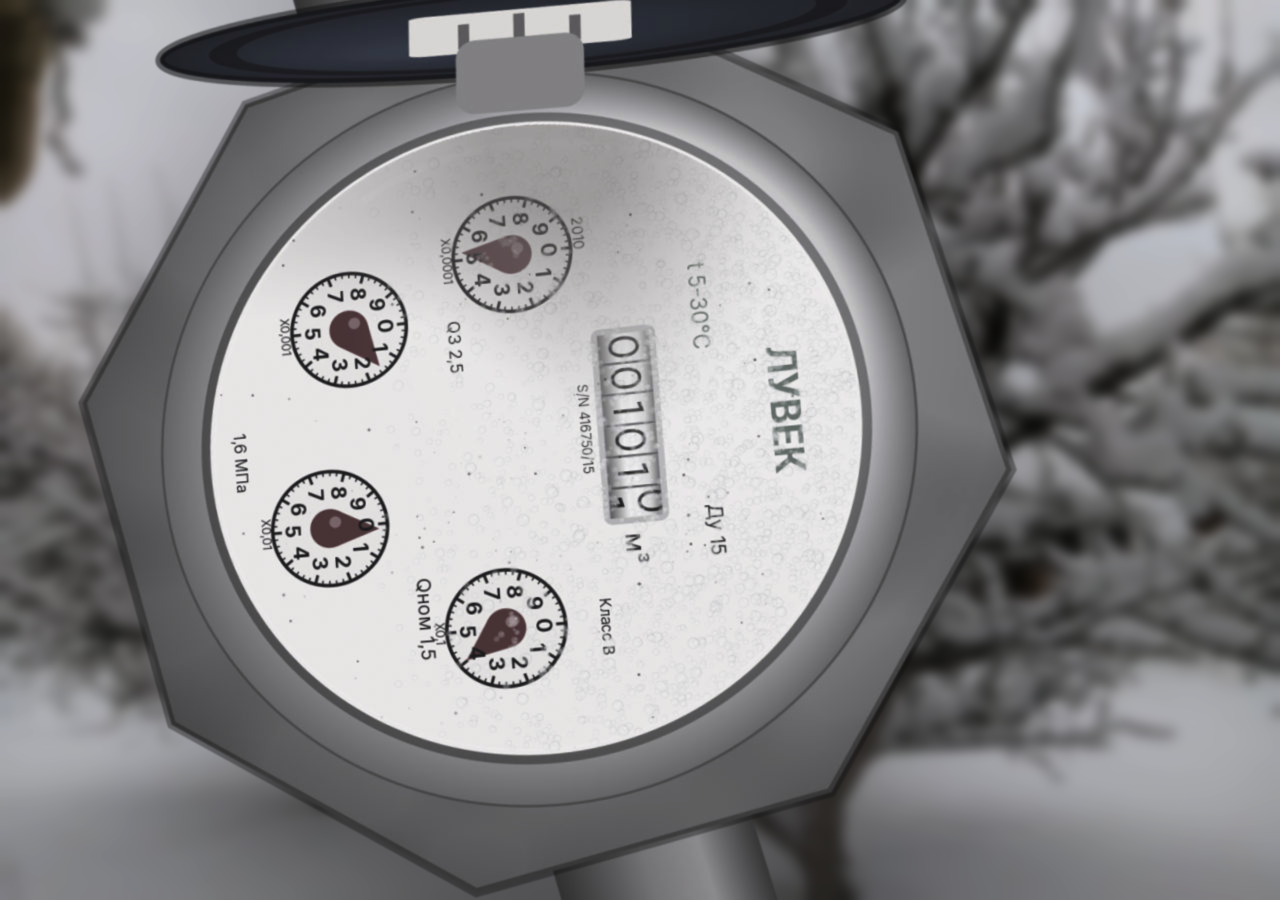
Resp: 1010.4015 m³
